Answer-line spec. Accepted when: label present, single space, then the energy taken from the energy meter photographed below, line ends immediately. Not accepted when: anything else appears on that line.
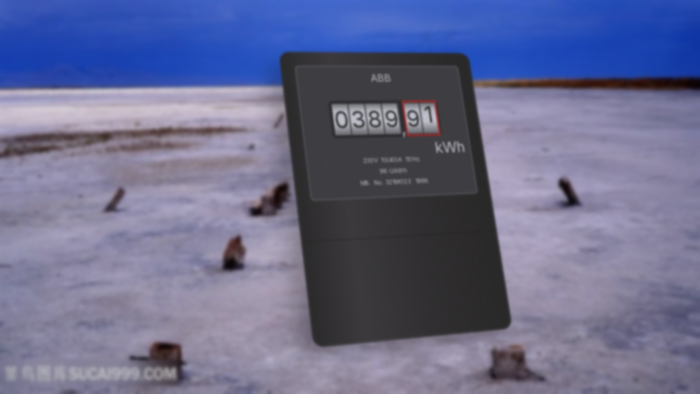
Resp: 389.91 kWh
